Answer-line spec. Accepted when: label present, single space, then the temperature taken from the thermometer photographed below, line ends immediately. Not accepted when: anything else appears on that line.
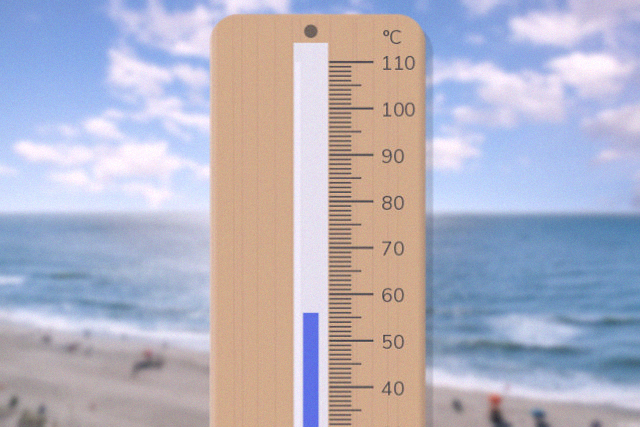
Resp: 56 °C
